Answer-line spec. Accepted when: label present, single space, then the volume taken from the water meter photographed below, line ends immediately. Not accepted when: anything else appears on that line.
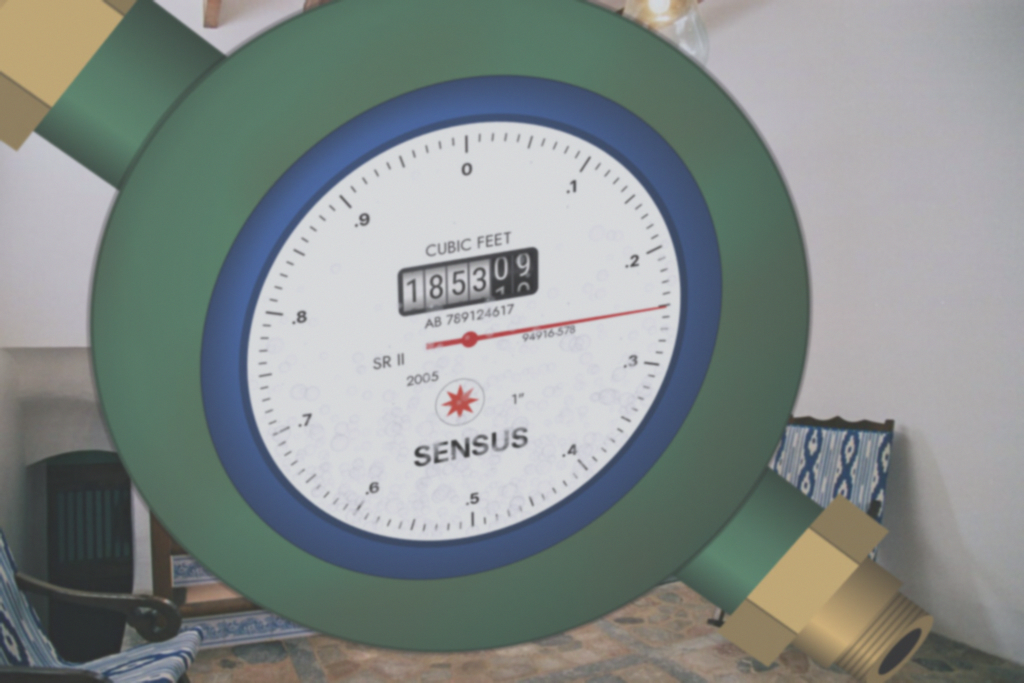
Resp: 185309.25 ft³
